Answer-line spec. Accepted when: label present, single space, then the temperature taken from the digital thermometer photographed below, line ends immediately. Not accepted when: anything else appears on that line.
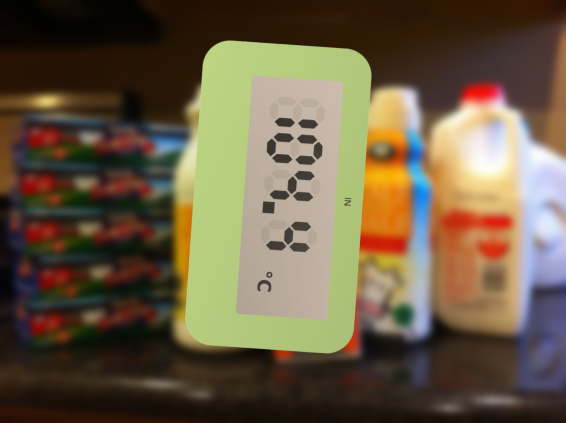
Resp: 104.4 °C
